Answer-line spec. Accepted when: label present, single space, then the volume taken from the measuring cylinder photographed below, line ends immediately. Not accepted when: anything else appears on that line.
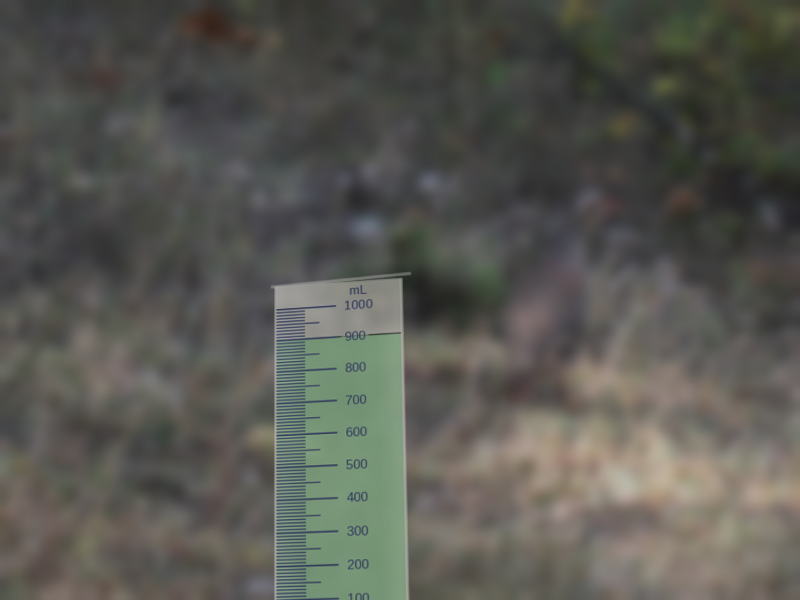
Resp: 900 mL
